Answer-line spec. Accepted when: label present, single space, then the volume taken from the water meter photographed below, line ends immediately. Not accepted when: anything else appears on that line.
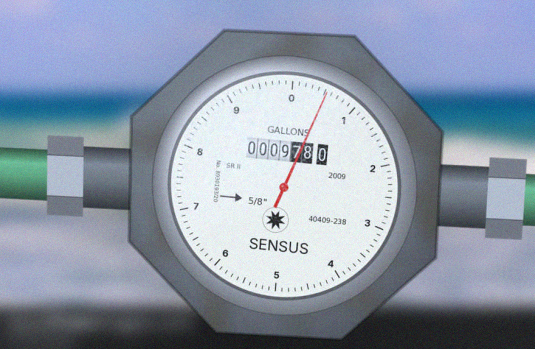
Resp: 9780.5 gal
